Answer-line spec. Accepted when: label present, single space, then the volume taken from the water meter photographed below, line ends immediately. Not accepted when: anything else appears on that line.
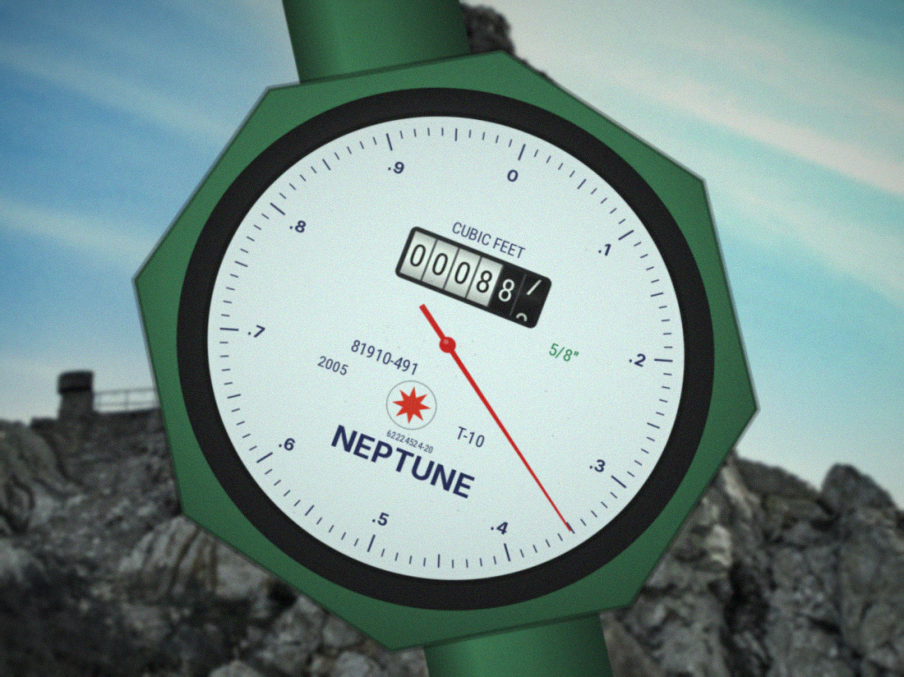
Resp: 887.35 ft³
